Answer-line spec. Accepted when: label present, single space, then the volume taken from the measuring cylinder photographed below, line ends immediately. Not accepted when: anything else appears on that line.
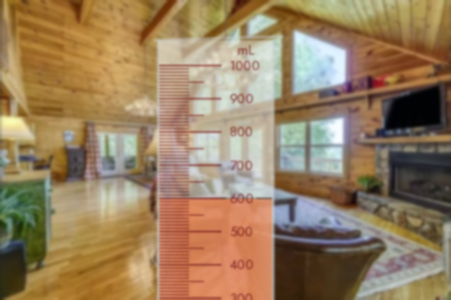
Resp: 600 mL
